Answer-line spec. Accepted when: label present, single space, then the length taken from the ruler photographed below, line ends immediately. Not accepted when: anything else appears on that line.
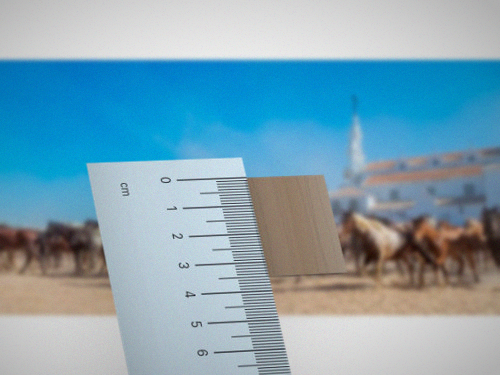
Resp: 3.5 cm
